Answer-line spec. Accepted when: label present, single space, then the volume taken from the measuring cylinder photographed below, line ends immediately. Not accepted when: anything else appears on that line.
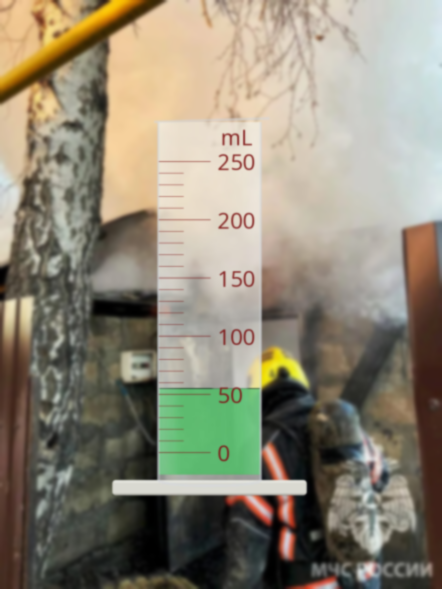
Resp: 55 mL
